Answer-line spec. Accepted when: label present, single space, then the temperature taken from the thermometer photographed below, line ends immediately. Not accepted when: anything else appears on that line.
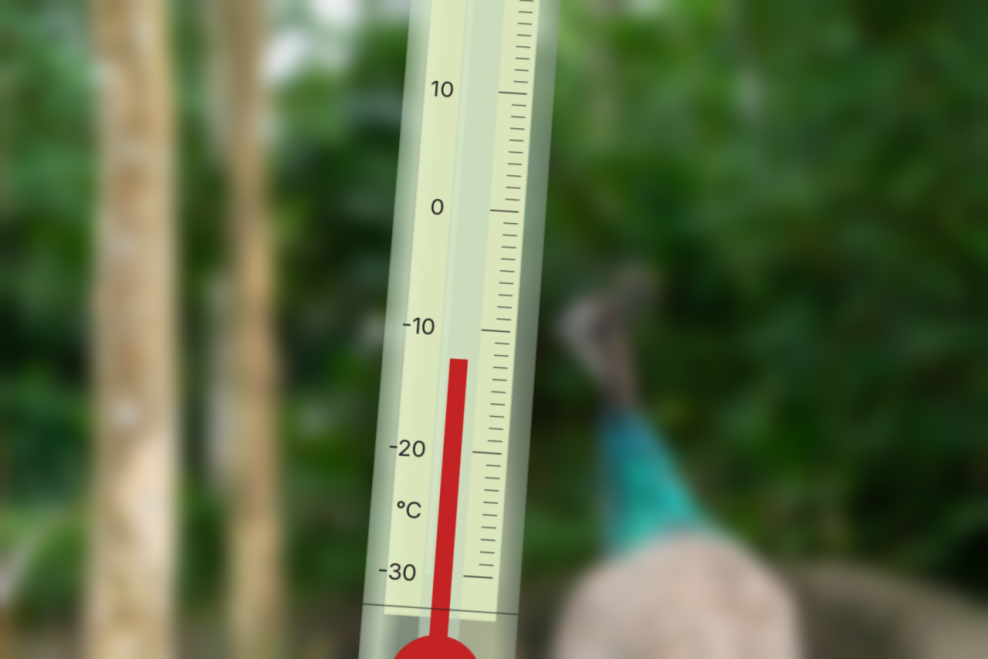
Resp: -12.5 °C
